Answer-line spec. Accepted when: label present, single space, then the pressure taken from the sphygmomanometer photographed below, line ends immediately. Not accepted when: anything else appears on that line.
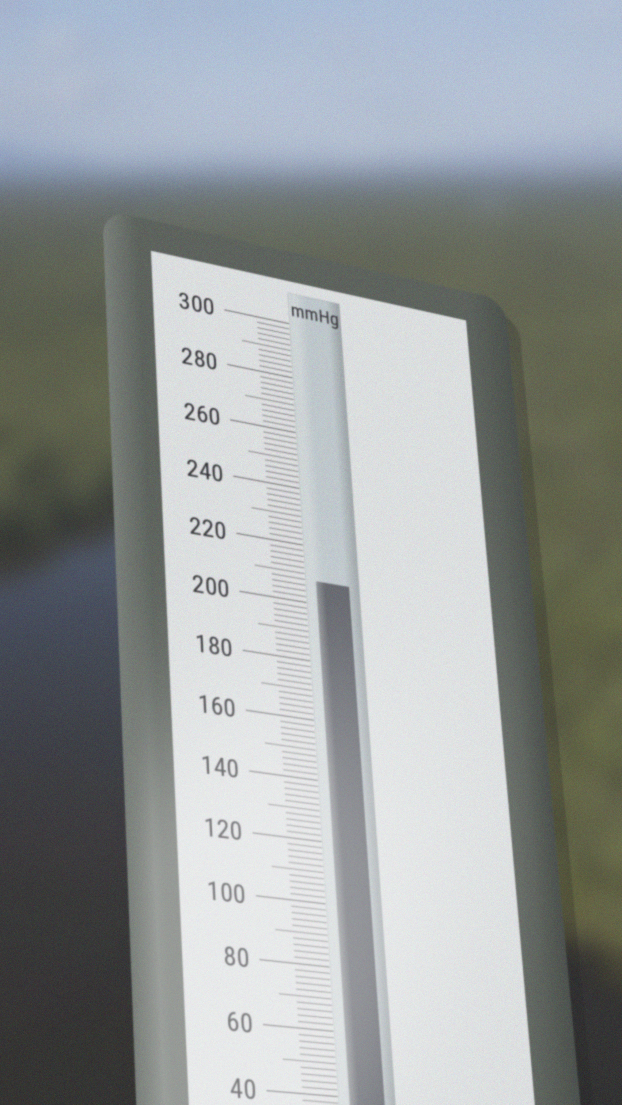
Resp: 208 mmHg
